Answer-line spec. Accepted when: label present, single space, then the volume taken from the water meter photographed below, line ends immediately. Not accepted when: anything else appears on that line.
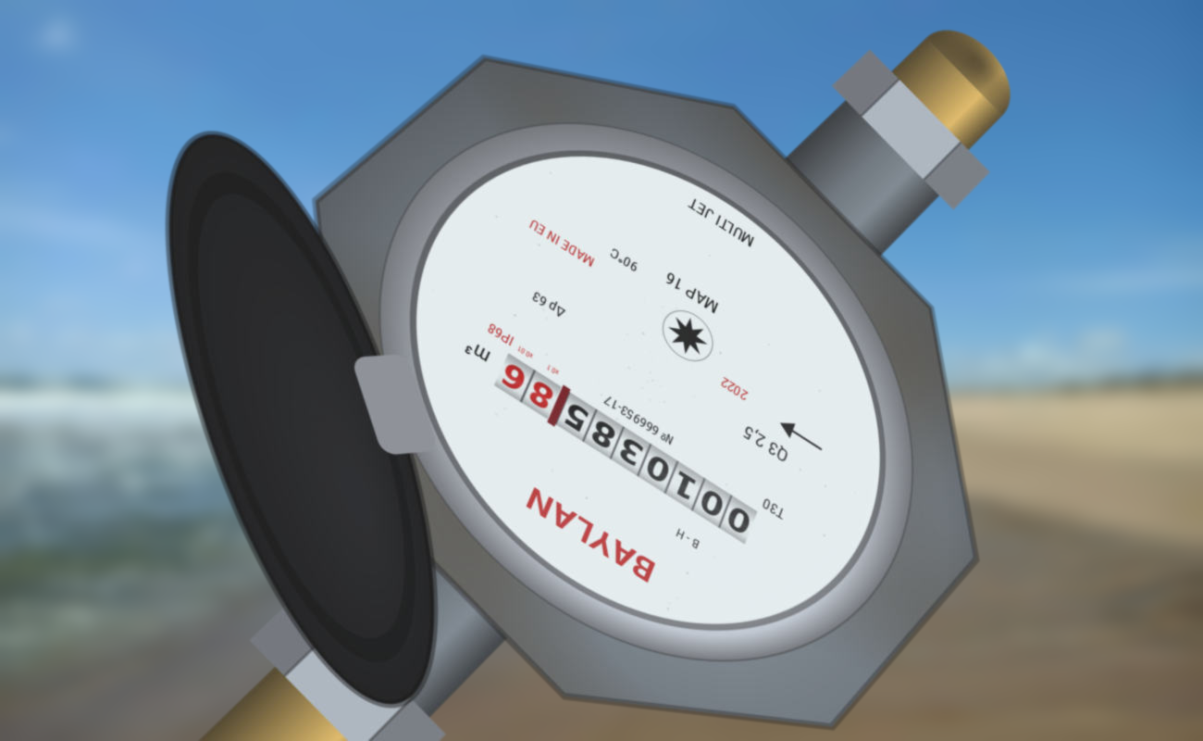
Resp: 10385.86 m³
